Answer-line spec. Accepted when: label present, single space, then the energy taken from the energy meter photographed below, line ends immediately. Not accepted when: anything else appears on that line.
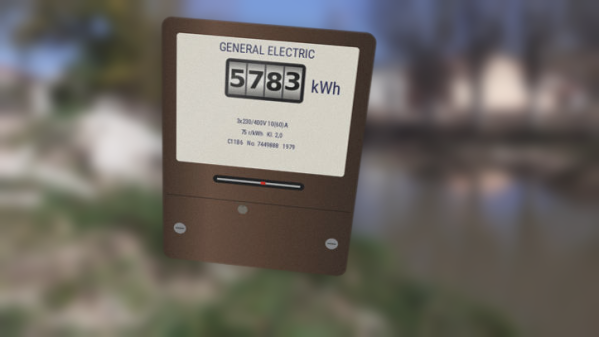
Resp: 5783 kWh
